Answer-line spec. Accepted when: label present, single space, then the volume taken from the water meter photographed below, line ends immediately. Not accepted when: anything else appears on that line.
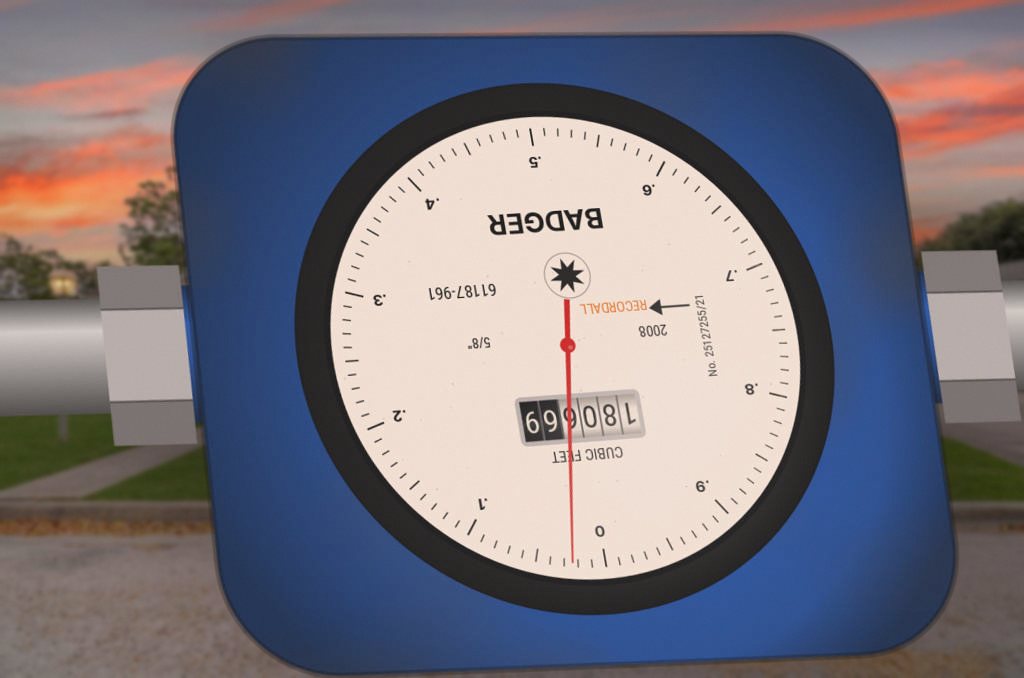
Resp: 180669.02 ft³
